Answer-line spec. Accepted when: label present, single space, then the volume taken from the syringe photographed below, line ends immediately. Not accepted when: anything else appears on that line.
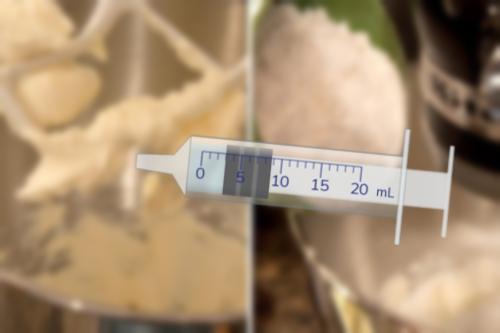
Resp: 3 mL
